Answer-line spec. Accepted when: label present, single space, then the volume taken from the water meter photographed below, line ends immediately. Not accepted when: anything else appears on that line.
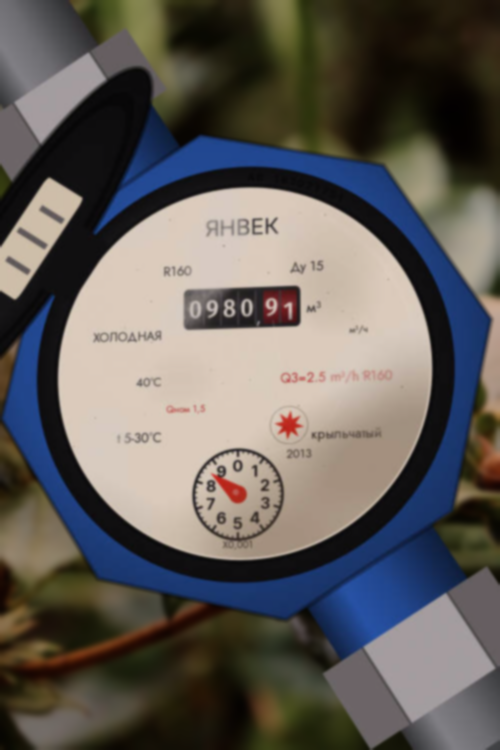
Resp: 980.908 m³
